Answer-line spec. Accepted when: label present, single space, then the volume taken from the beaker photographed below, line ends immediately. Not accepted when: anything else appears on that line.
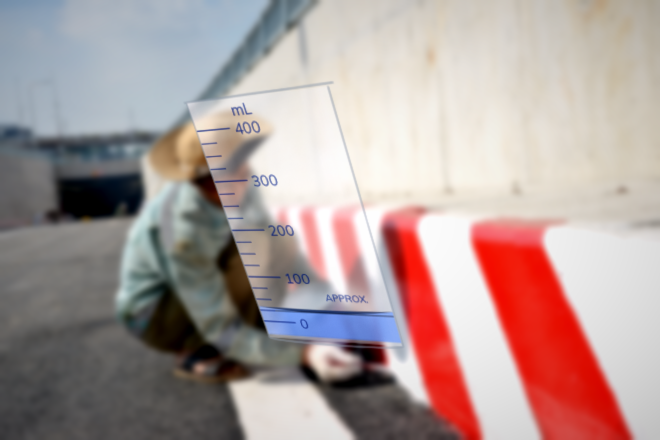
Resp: 25 mL
